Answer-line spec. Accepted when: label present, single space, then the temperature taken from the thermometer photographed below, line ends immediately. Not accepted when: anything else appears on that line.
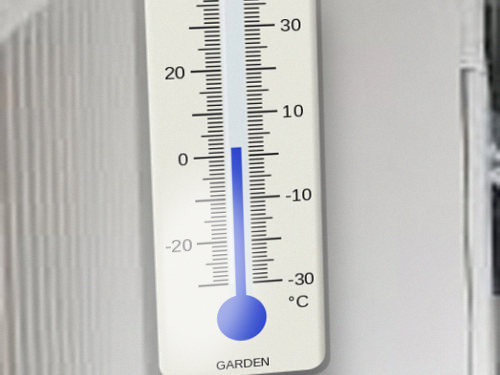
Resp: 2 °C
